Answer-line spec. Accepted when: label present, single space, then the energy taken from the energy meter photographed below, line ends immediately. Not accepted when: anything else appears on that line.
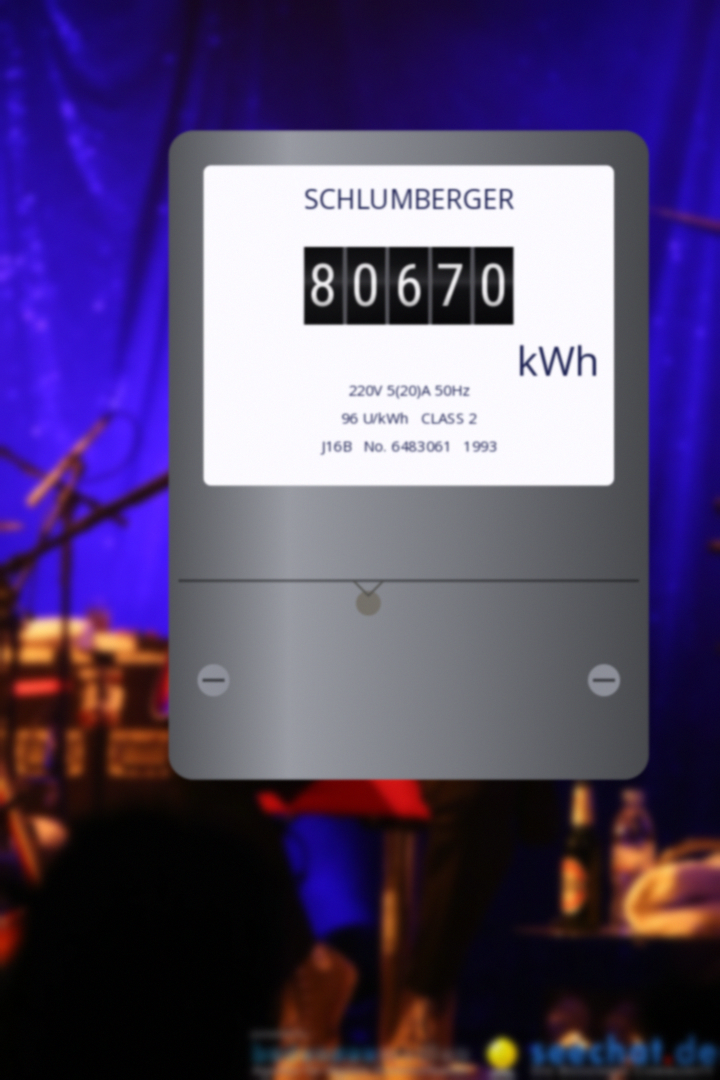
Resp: 80670 kWh
